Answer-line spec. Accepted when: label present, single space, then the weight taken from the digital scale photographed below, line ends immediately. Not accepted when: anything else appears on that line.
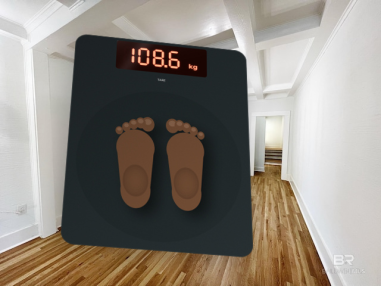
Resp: 108.6 kg
